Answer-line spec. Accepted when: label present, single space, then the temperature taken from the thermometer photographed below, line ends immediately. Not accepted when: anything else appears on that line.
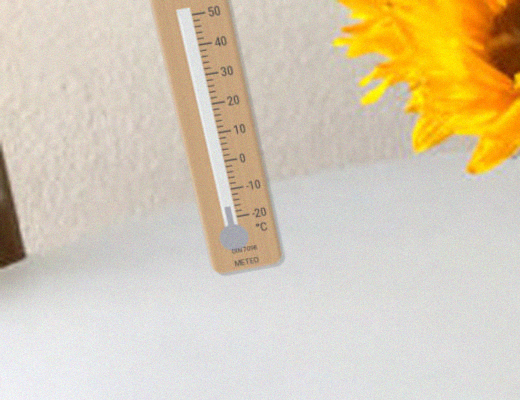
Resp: -16 °C
